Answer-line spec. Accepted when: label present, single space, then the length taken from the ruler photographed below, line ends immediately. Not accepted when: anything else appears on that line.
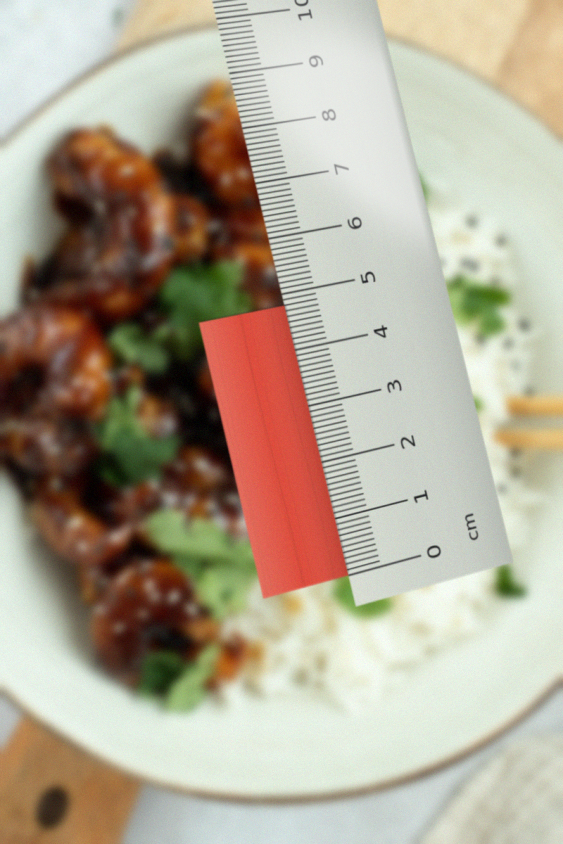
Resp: 4.8 cm
